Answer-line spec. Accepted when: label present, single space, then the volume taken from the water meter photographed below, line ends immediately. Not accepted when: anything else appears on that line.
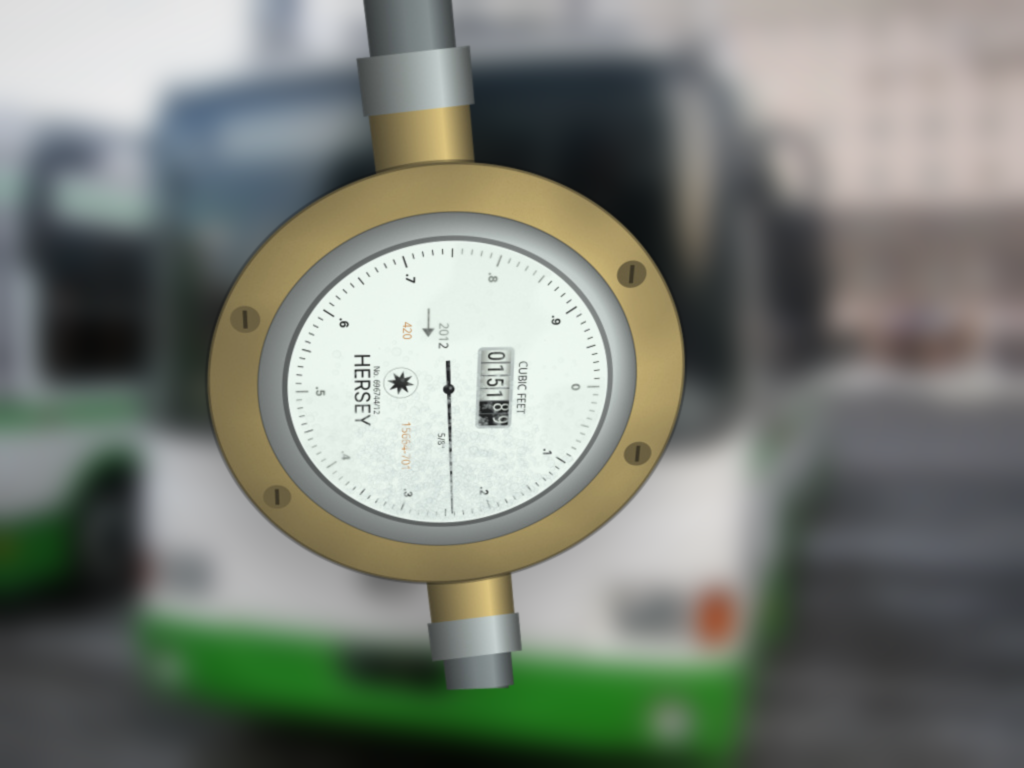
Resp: 15189.24 ft³
